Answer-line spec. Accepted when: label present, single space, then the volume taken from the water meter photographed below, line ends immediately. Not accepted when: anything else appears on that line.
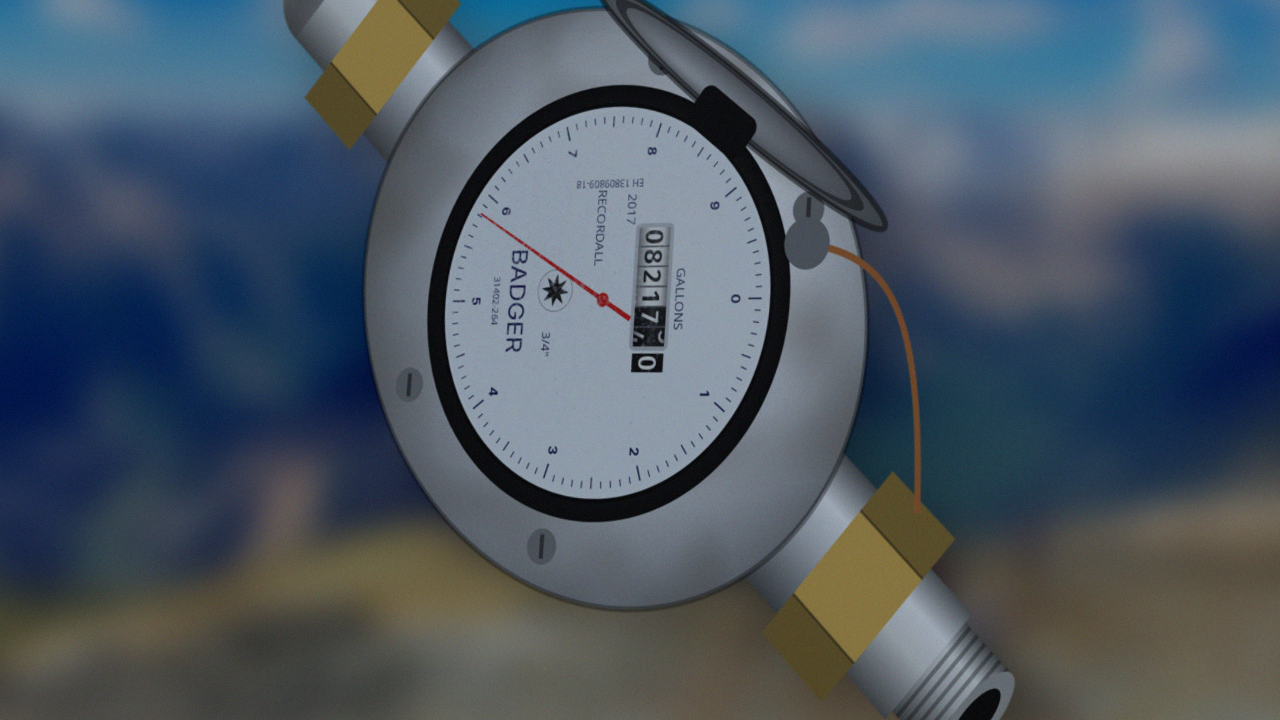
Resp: 821735.8 gal
